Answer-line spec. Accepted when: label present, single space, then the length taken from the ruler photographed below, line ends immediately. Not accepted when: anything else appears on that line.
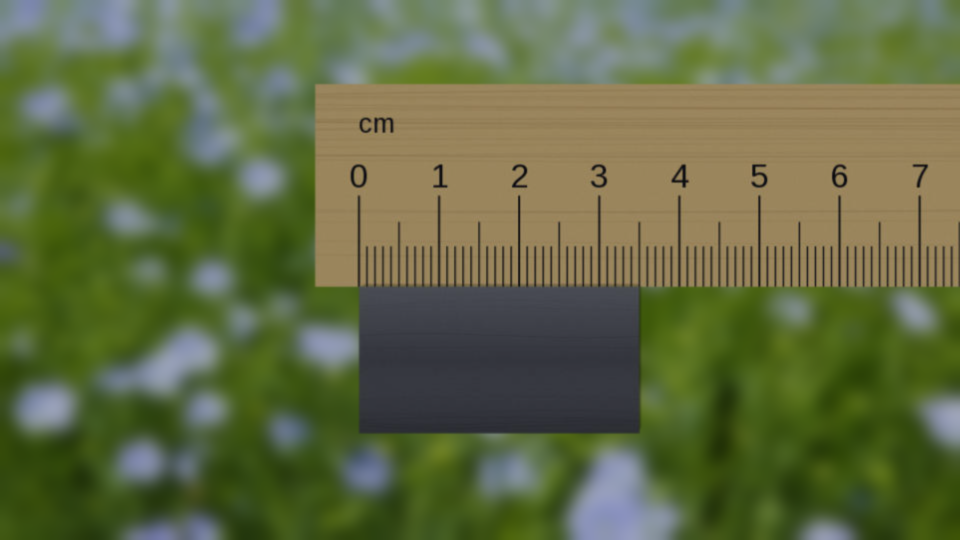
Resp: 3.5 cm
